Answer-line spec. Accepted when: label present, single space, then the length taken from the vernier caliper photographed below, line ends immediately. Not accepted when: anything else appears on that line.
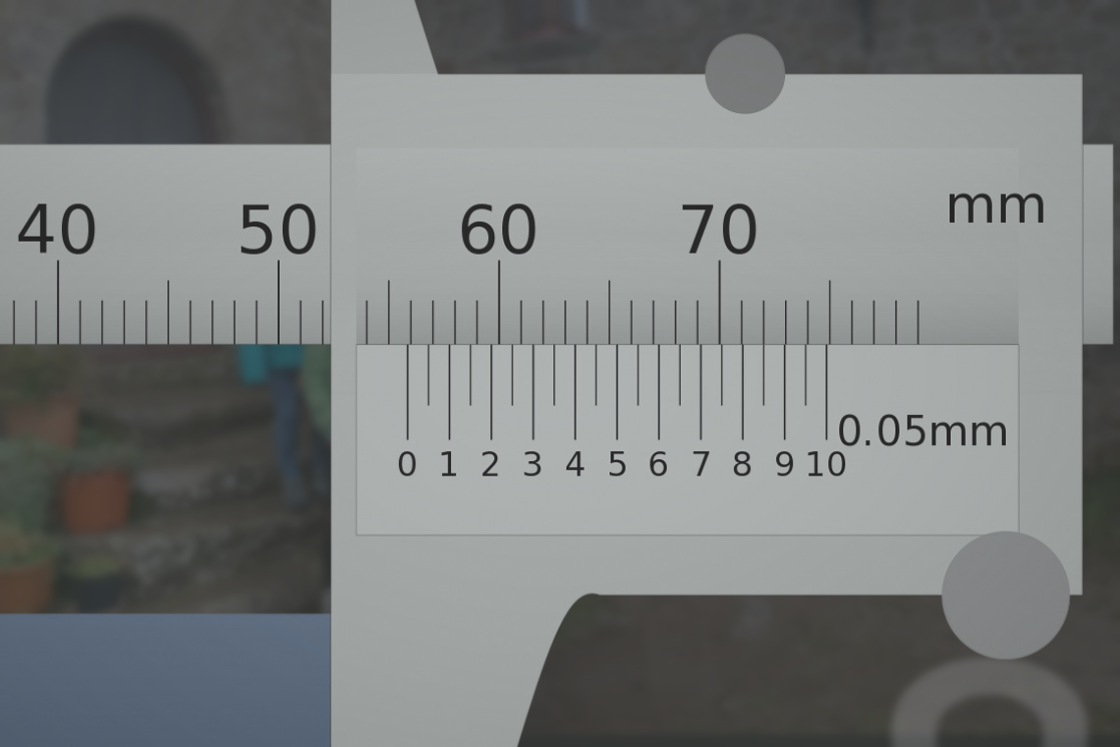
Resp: 55.85 mm
